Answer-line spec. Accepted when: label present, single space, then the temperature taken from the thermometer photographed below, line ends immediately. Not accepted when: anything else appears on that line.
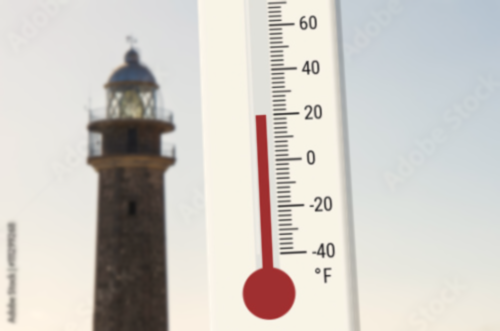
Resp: 20 °F
